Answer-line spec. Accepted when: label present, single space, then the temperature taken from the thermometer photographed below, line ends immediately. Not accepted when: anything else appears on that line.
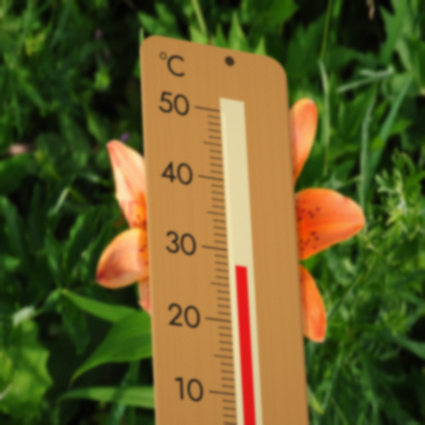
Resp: 28 °C
